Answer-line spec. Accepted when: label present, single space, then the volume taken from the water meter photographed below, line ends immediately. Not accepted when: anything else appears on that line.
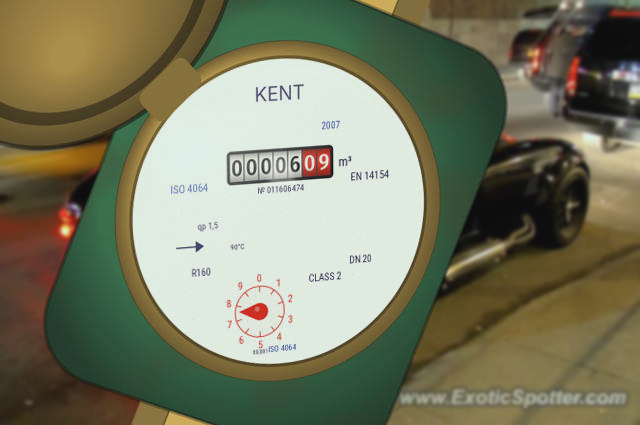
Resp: 6.097 m³
